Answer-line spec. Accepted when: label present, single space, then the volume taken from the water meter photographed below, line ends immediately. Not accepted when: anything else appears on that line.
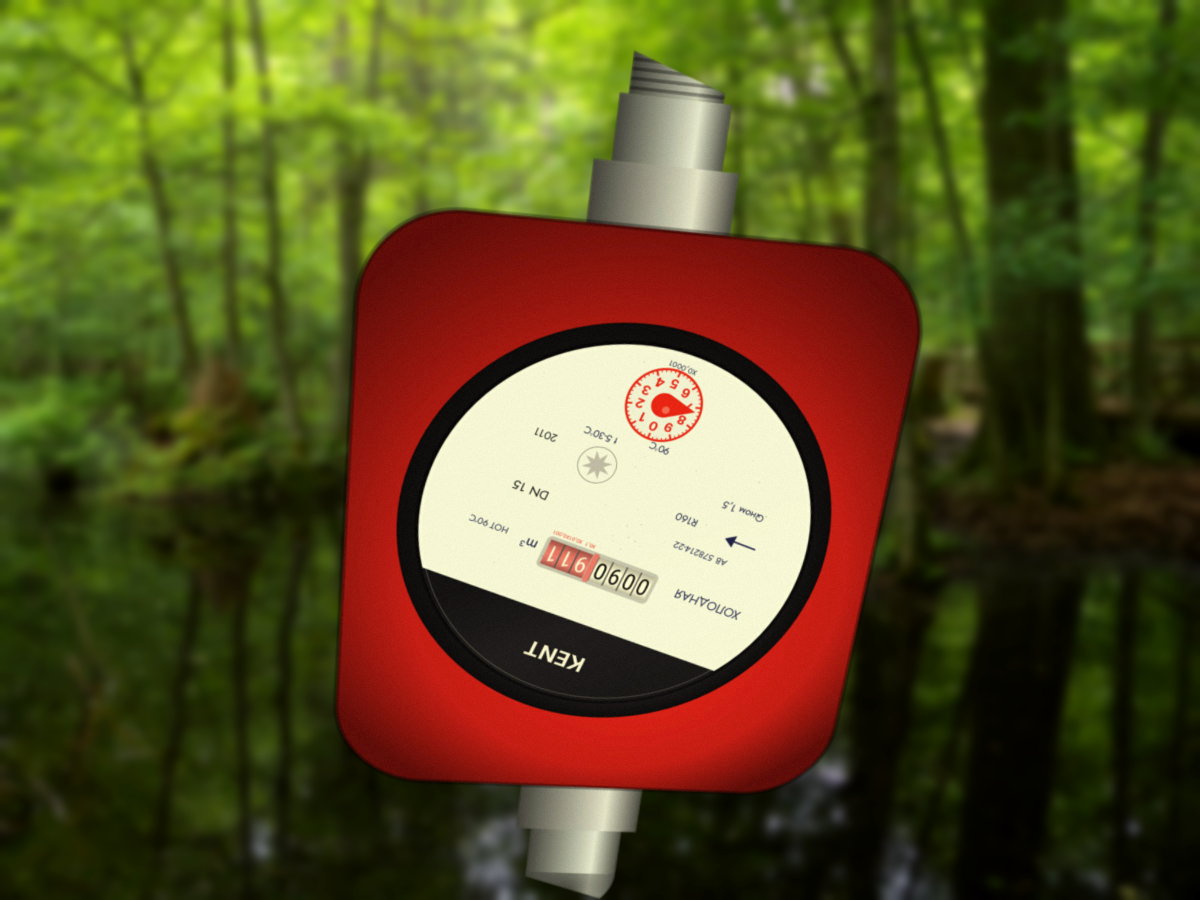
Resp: 90.9117 m³
